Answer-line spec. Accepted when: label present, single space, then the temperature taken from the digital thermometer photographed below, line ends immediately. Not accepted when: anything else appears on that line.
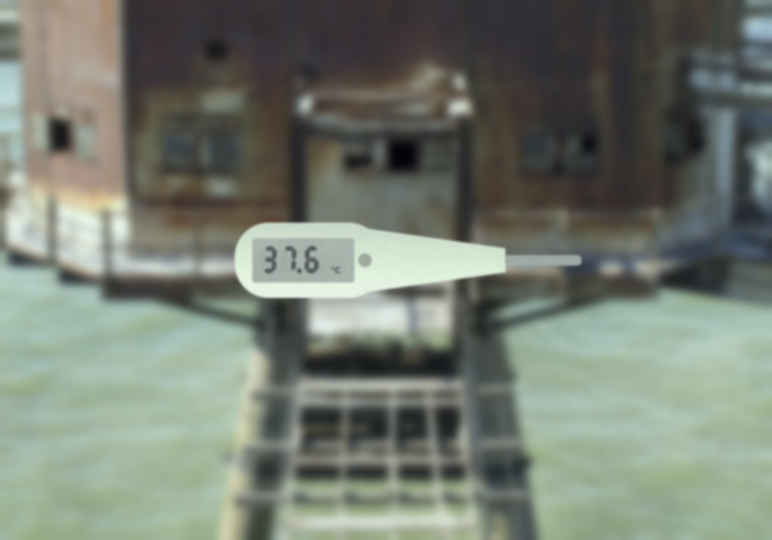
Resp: 37.6 °C
